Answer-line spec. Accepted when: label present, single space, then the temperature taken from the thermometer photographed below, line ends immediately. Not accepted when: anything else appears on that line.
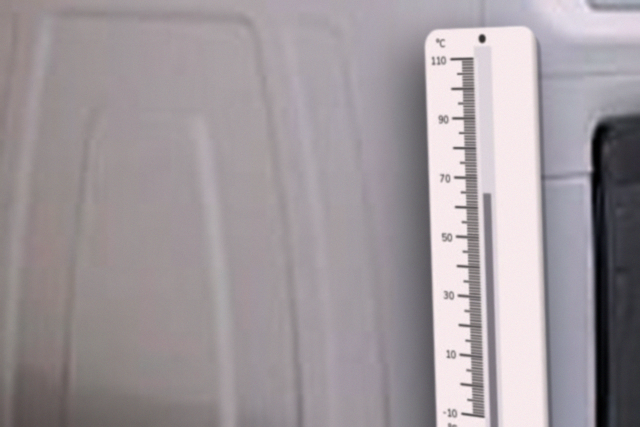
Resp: 65 °C
